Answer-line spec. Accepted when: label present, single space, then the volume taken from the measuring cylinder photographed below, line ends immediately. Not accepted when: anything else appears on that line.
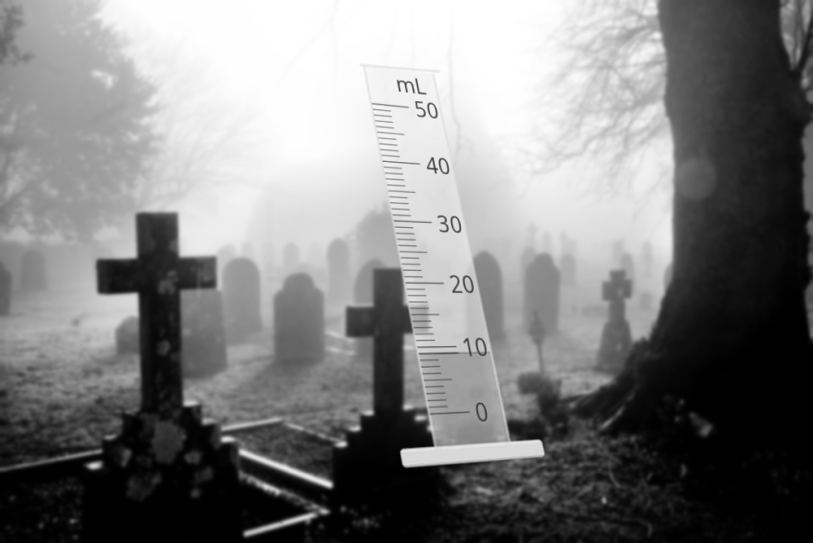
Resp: 9 mL
